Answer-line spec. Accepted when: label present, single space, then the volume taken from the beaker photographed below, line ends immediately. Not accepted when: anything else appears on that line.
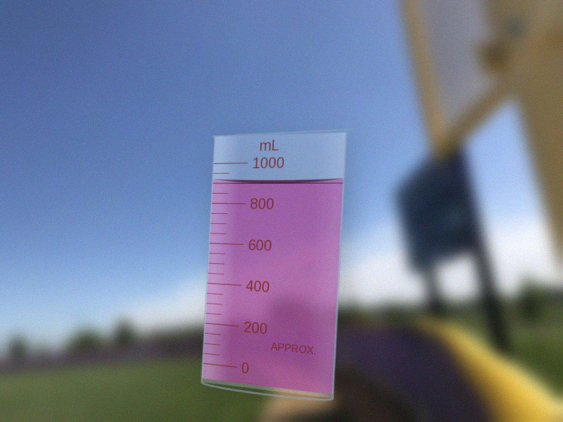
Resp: 900 mL
